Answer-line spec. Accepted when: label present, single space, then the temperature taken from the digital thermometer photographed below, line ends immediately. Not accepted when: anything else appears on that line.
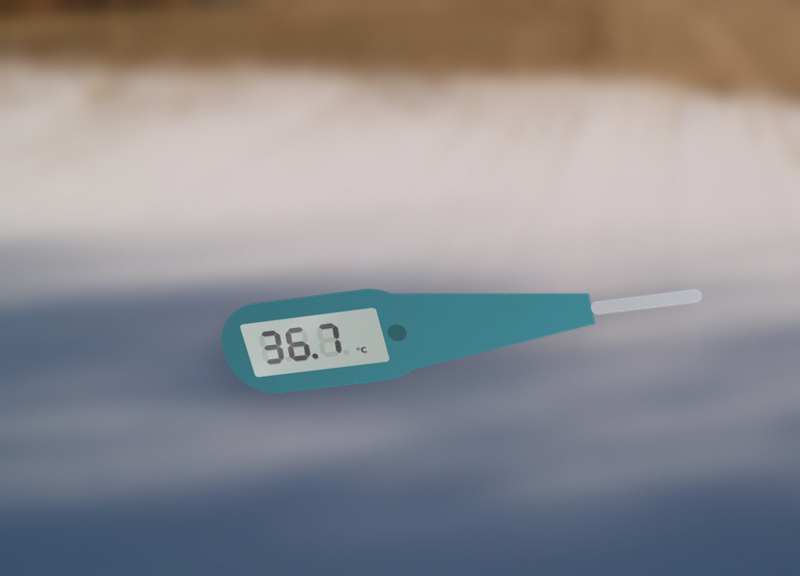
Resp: 36.7 °C
